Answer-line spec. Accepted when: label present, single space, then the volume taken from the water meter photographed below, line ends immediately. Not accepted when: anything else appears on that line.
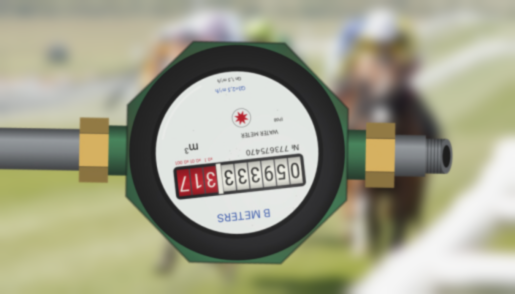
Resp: 59333.317 m³
